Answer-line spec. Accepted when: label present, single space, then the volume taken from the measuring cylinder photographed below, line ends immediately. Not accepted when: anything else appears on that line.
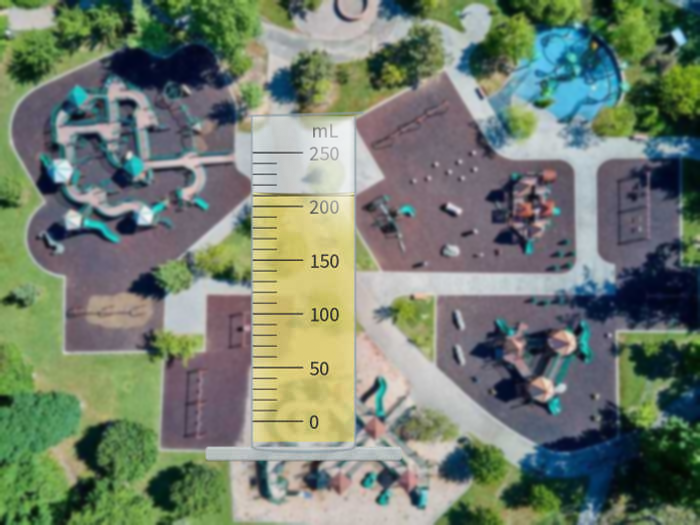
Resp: 210 mL
